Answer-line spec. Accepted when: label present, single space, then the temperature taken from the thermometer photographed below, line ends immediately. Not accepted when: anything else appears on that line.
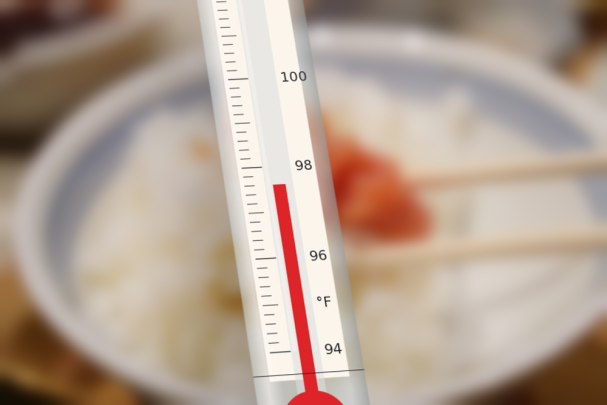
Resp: 97.6 °F
